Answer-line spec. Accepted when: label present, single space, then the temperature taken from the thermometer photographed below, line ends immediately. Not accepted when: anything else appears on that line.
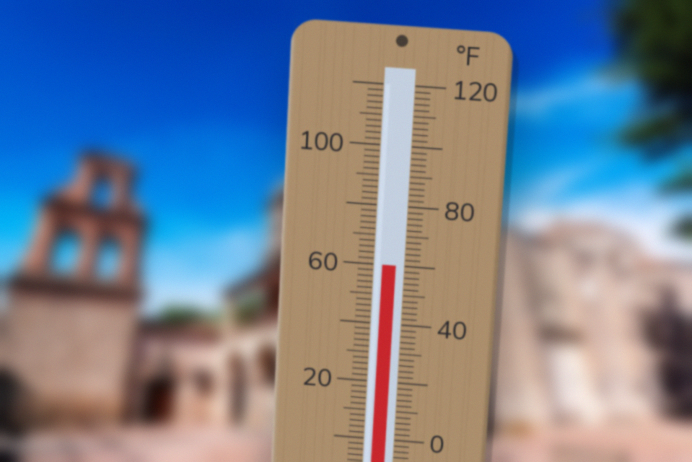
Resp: 60 °F
